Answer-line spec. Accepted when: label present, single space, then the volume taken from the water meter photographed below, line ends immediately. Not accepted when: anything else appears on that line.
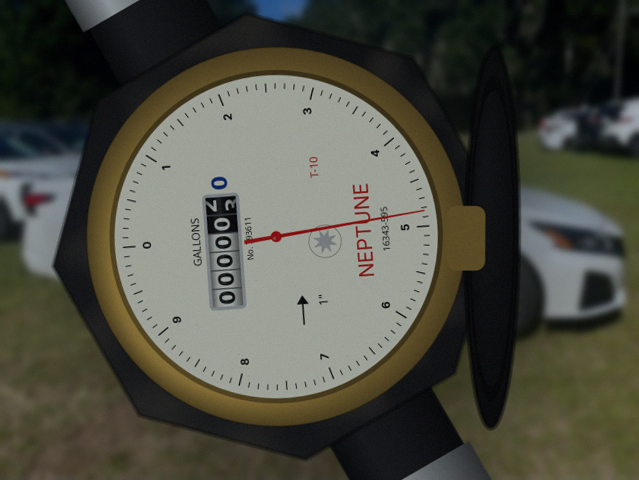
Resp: 24.8 gal
